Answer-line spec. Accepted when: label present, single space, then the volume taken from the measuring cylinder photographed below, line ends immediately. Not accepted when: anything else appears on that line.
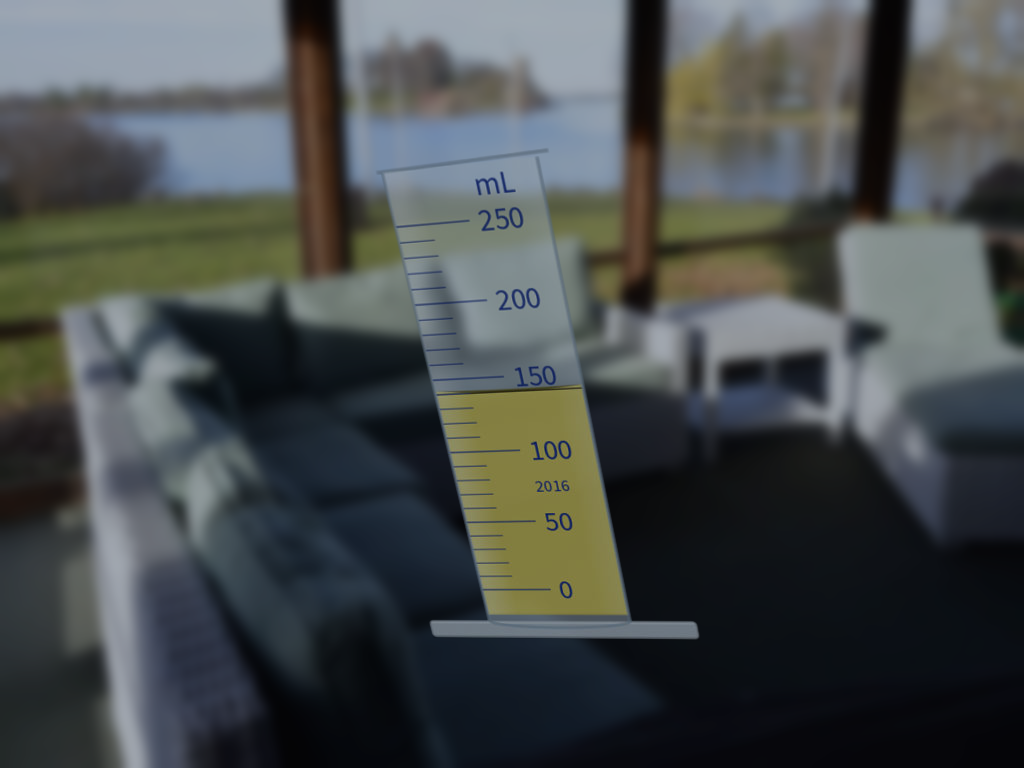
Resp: 140 mL
